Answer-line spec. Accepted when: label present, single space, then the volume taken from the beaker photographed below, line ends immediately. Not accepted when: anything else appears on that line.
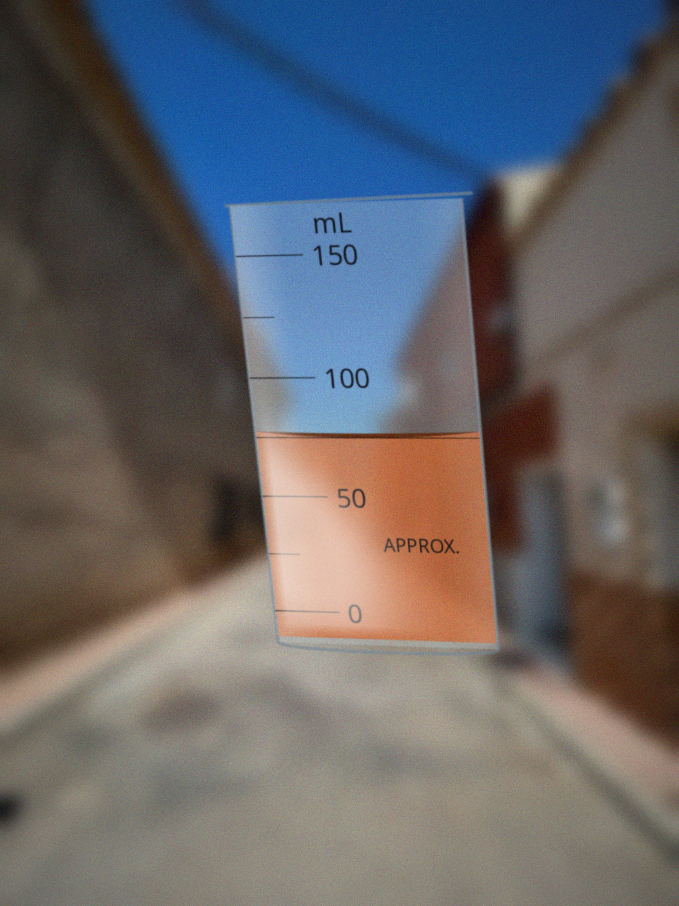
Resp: 75 mL
